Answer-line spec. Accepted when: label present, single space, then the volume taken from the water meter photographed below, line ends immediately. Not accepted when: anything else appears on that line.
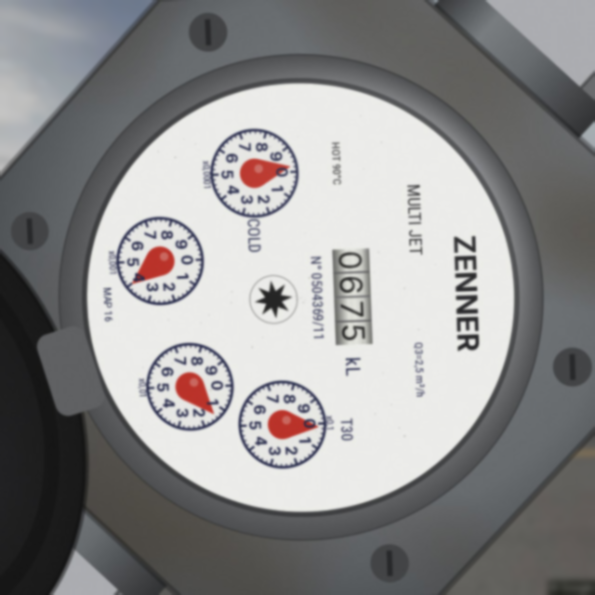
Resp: 675.0139 kL
